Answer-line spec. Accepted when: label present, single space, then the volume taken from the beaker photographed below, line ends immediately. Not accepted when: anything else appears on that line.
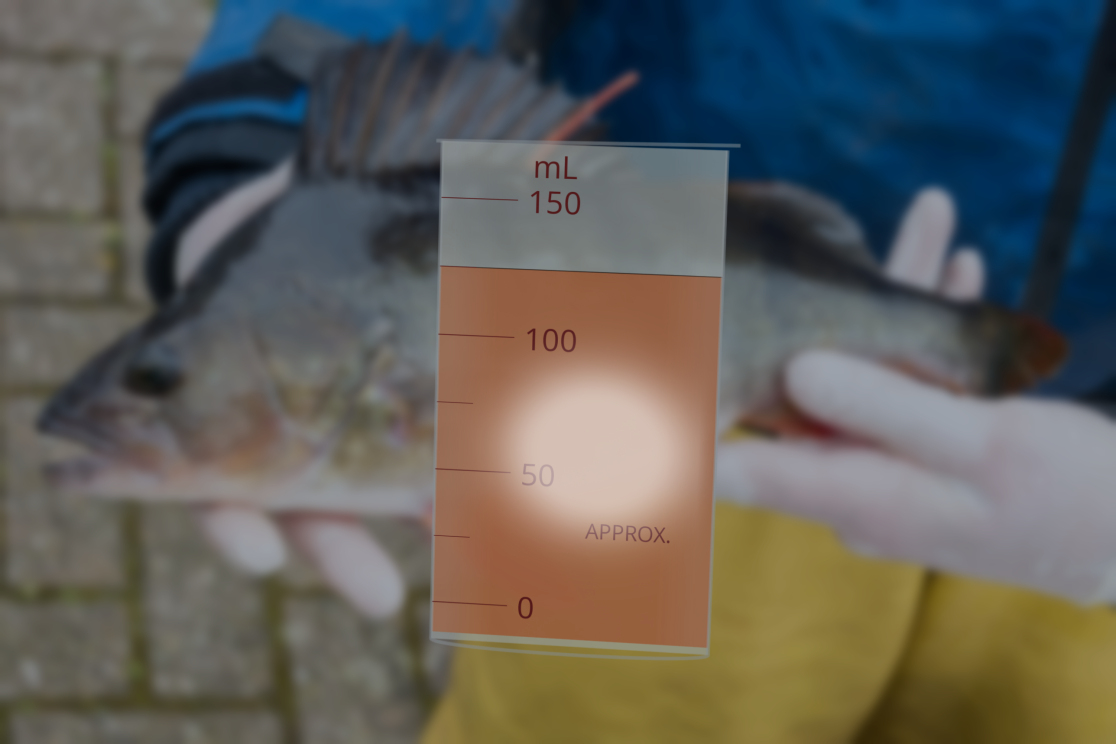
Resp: 125 mL
